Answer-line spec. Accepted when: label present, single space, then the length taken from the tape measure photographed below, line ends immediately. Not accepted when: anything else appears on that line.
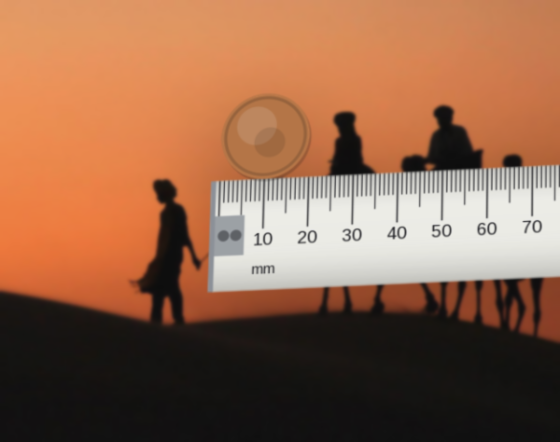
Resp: 20 mm
